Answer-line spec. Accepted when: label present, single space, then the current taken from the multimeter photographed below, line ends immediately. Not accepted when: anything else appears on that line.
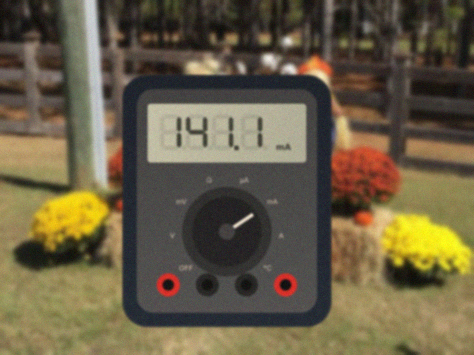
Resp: 141.1 mA
